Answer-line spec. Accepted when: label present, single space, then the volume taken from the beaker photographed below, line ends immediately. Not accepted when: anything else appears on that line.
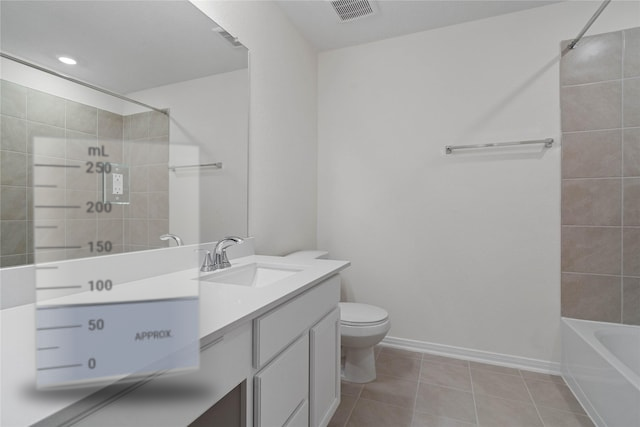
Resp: 75 mL
